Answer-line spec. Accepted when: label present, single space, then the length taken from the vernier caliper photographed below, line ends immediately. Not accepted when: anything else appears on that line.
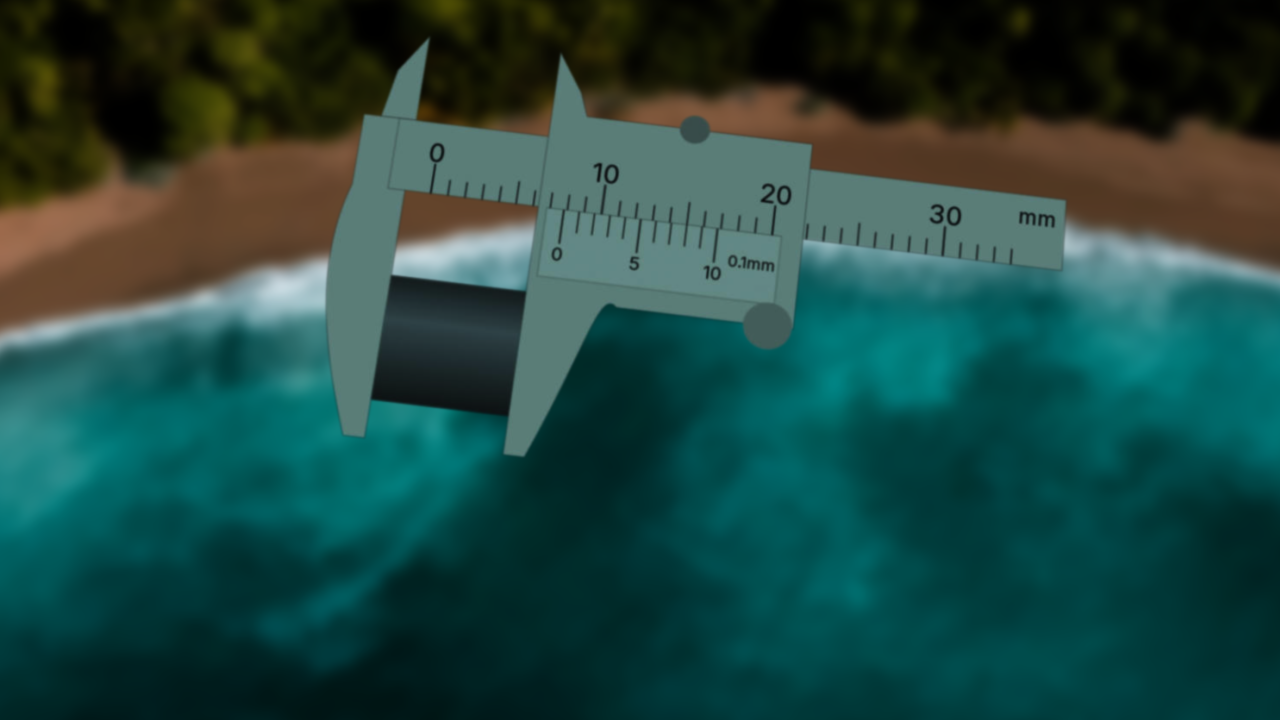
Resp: 7.8 mm
